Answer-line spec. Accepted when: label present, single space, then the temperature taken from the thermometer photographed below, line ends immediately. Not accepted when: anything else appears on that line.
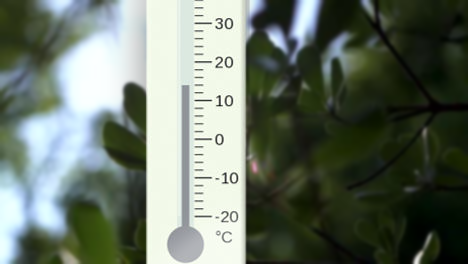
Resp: 14 °C
